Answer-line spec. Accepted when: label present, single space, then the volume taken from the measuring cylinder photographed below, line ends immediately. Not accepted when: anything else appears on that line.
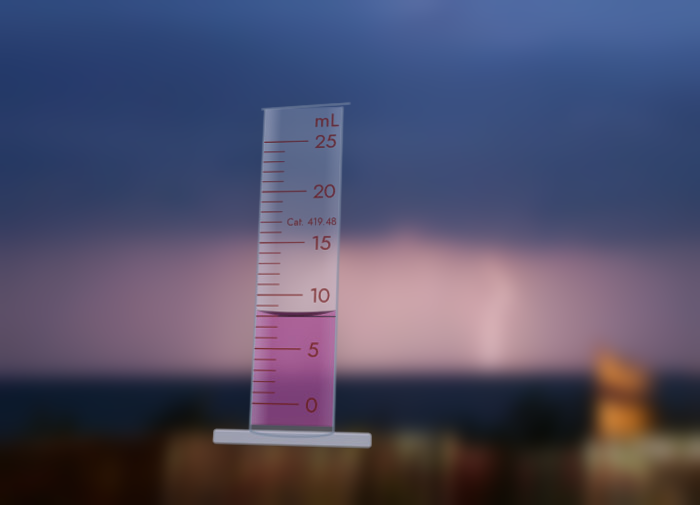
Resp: 8 mL
